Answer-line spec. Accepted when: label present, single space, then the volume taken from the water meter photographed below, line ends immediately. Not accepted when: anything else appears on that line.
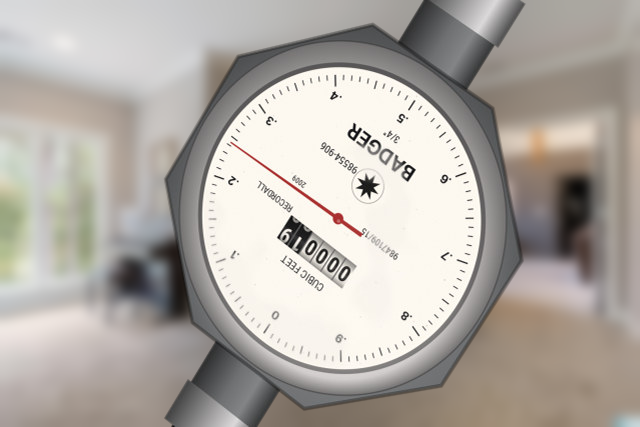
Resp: 19.24 ft³
